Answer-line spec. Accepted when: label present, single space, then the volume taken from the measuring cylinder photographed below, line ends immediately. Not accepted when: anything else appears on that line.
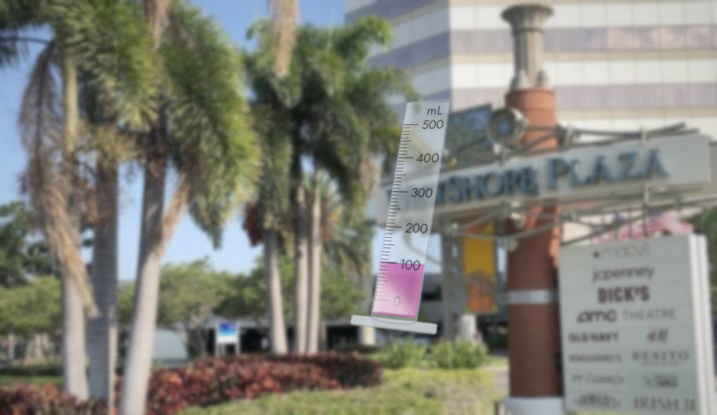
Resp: 100 mL
